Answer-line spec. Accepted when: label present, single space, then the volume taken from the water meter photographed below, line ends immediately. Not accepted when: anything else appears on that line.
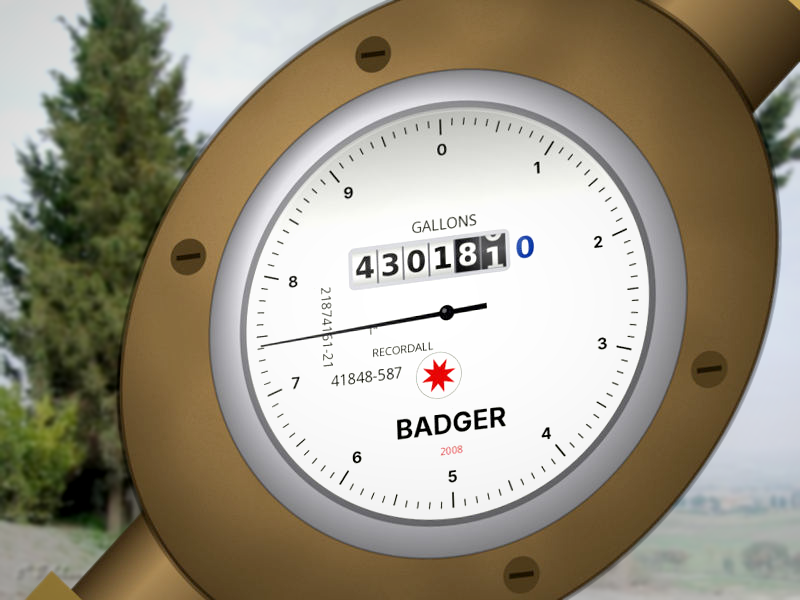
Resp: 4301807.4 gal
